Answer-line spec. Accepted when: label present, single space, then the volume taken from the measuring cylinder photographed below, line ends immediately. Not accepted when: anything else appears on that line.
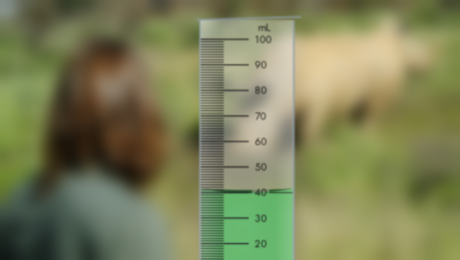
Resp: 40 mL
